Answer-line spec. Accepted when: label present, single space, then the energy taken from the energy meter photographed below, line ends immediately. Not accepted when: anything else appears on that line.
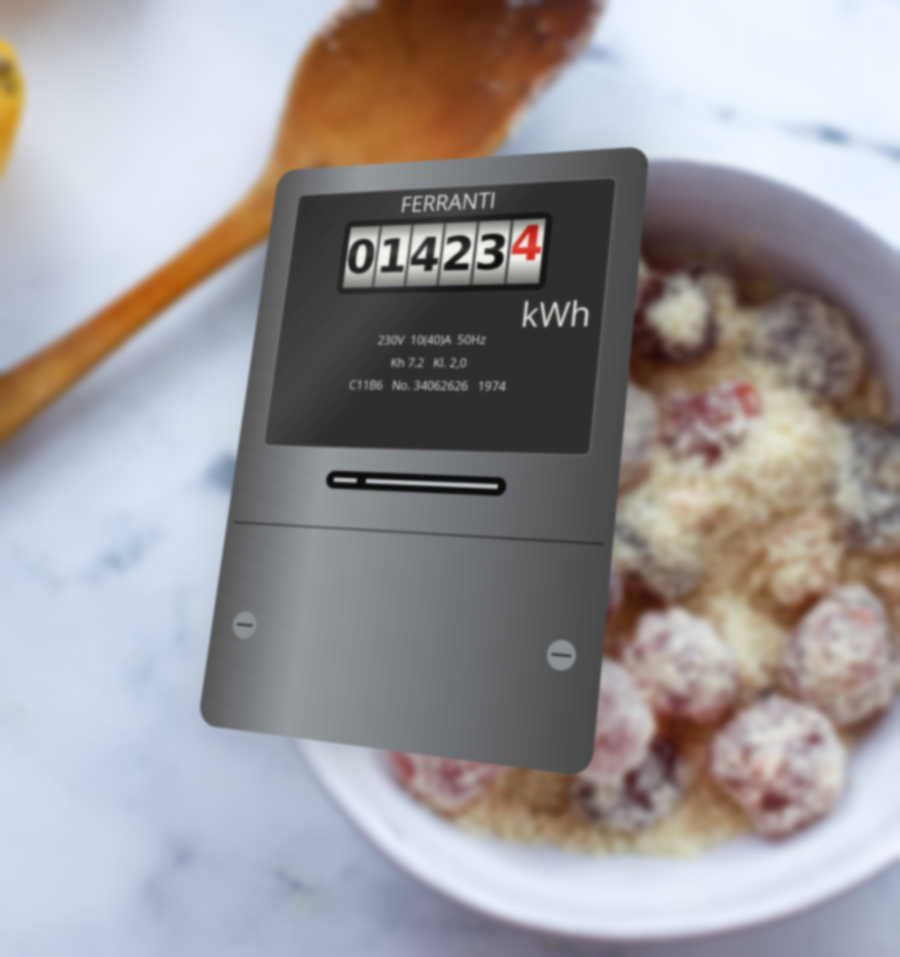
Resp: 1423.4 kWh
